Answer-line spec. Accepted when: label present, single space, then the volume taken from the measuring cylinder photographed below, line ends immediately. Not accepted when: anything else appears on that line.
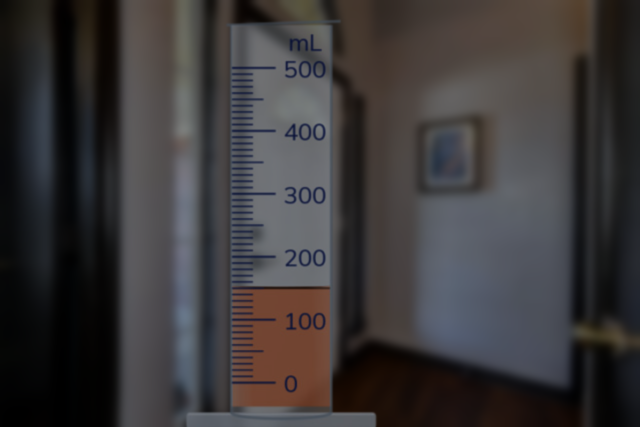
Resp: 150 mL
